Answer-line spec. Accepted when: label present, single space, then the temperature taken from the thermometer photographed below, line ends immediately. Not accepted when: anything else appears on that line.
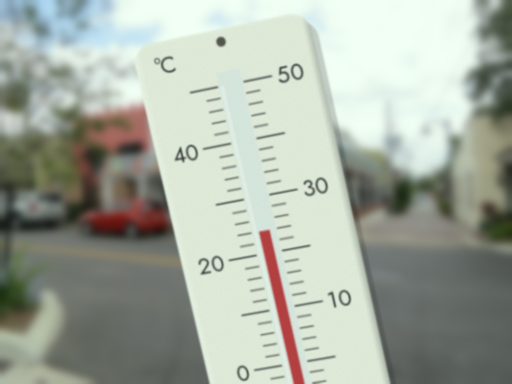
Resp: 24 °C
